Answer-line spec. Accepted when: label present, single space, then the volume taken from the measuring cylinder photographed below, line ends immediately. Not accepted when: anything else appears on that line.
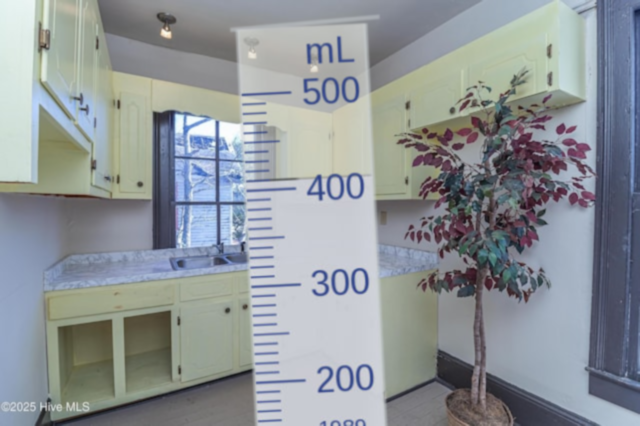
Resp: 410 mL
